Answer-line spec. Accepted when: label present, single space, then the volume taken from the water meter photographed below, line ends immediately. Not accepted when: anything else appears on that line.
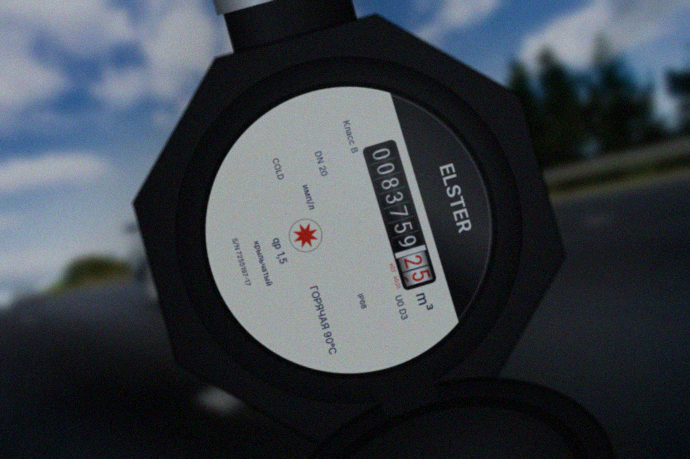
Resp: 83759.25 m³
